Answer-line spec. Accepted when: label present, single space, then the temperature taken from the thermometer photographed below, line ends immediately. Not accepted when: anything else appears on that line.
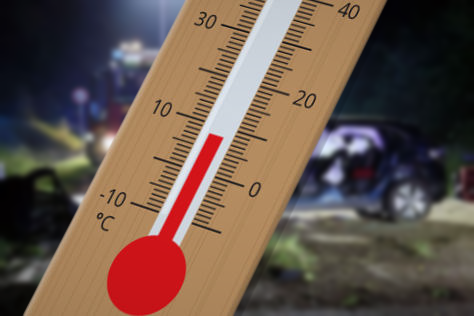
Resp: 8 °C
